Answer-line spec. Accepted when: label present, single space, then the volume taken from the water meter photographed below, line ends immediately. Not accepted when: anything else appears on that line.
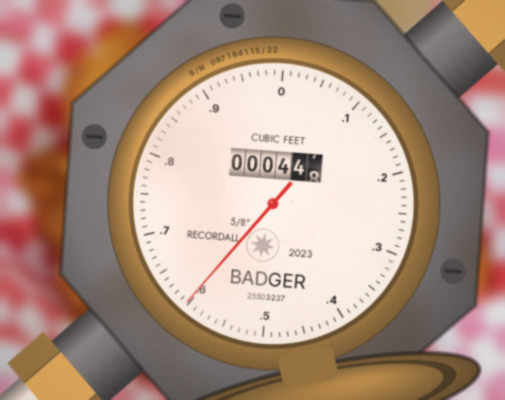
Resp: 447.60 ft³
